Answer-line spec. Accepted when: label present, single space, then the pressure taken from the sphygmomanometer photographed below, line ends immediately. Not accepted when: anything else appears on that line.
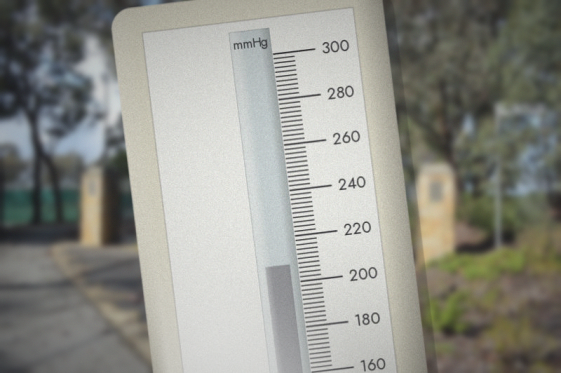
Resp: 208 mmHg
